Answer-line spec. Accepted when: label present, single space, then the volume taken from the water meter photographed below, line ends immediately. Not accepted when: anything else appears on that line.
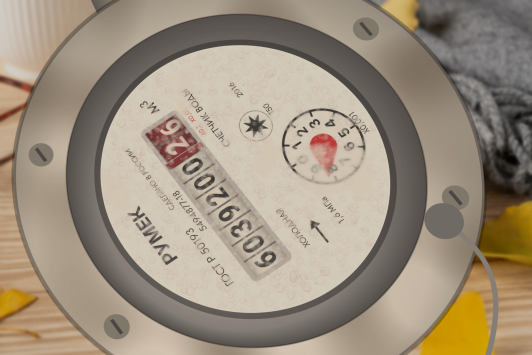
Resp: 6039200.258 m³
